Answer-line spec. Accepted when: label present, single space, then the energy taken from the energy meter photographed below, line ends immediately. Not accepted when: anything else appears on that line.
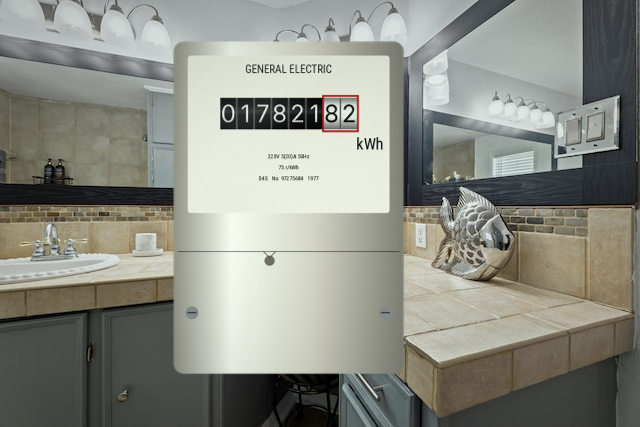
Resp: 17821.82 kWh
